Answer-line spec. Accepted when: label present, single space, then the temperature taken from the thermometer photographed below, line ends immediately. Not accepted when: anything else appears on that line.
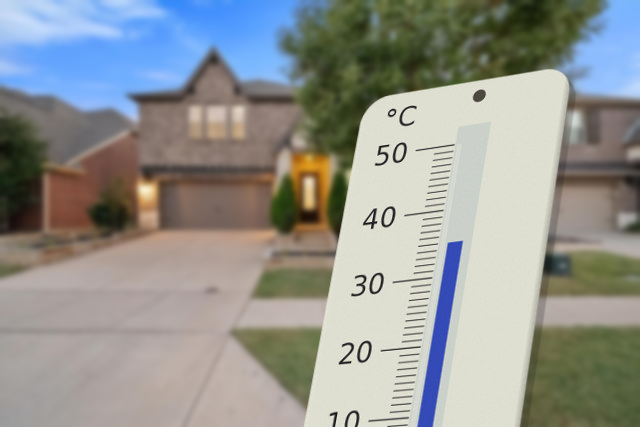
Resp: 35 °C
